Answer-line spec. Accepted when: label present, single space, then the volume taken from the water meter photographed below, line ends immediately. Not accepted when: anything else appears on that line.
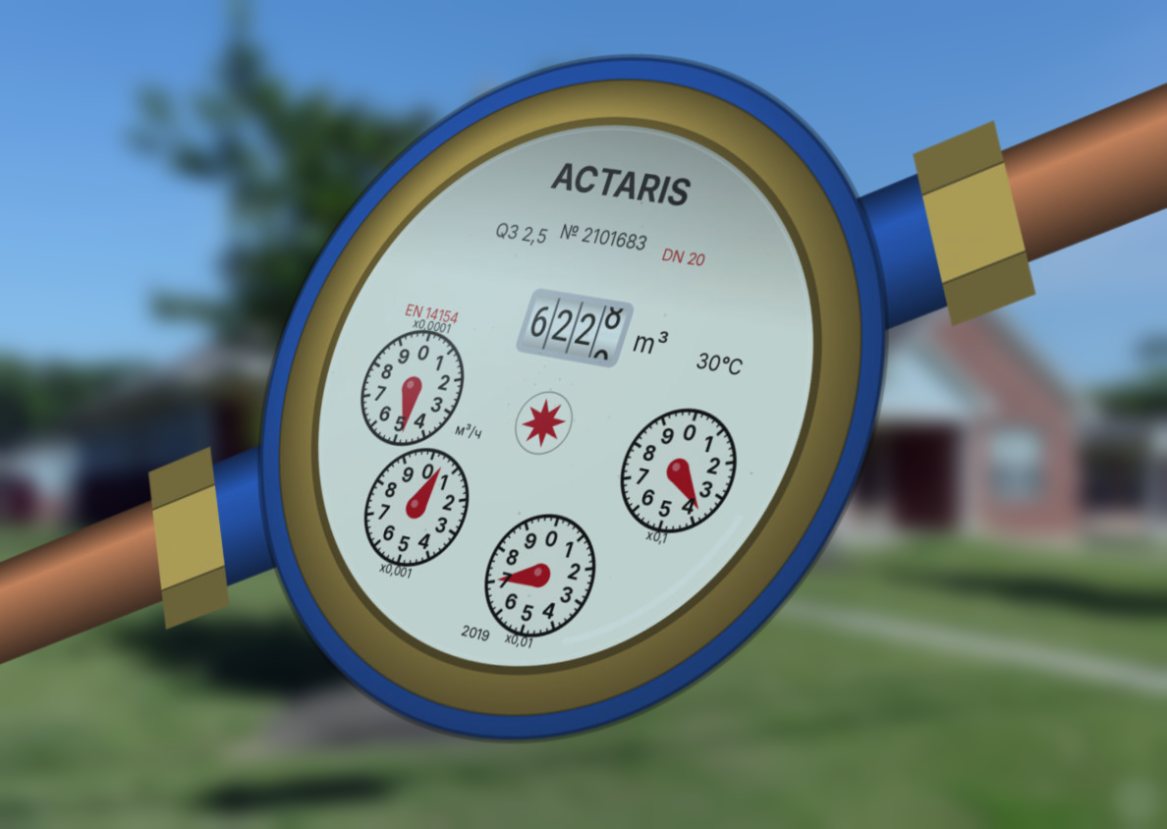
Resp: 6228.3704 m³
